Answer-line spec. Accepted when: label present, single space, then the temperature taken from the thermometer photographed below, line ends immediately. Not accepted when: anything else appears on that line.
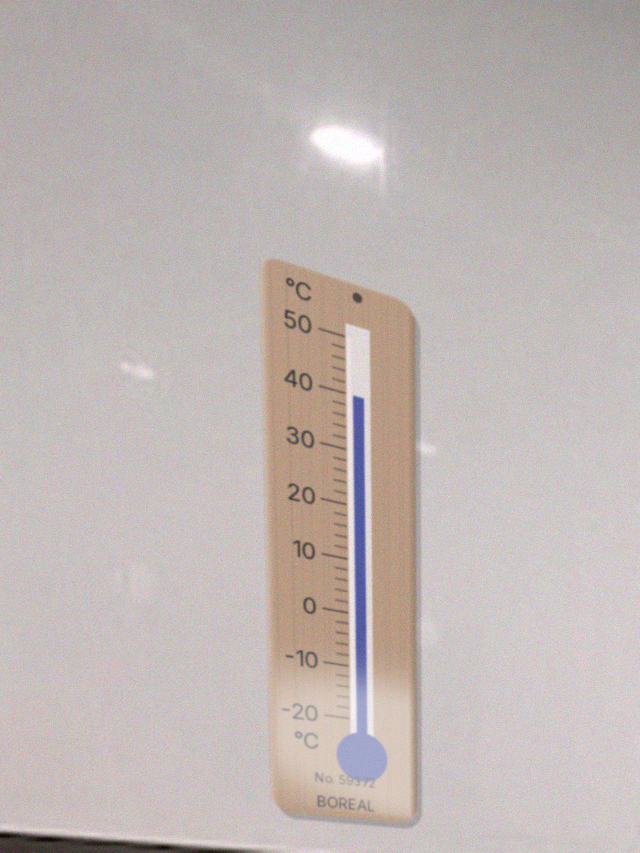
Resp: 40 °C
